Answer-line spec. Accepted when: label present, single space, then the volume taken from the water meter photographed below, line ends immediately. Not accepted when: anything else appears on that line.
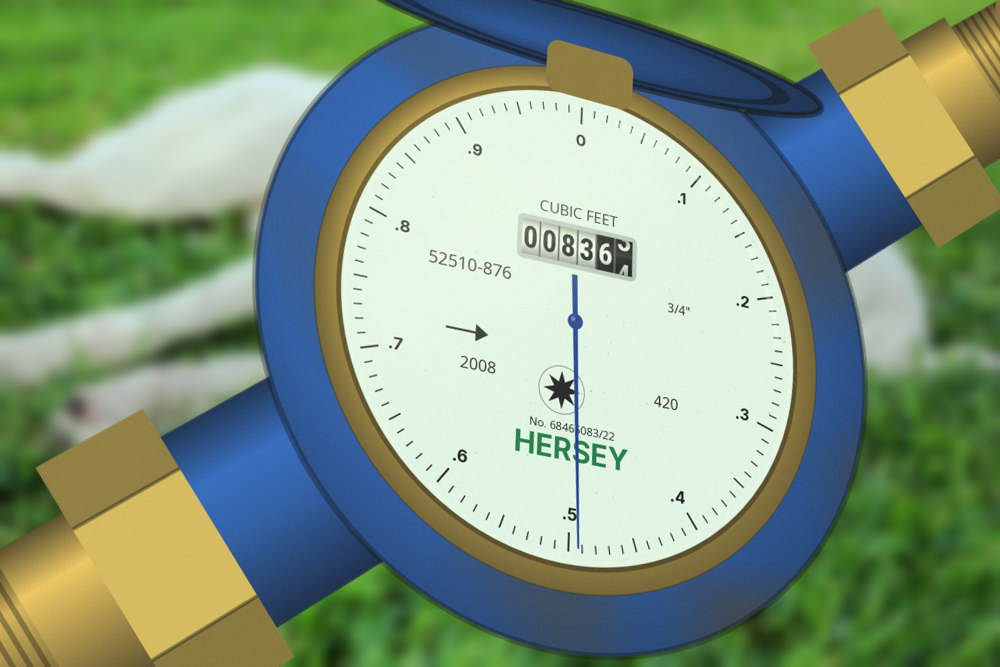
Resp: 8363.49 ft³
